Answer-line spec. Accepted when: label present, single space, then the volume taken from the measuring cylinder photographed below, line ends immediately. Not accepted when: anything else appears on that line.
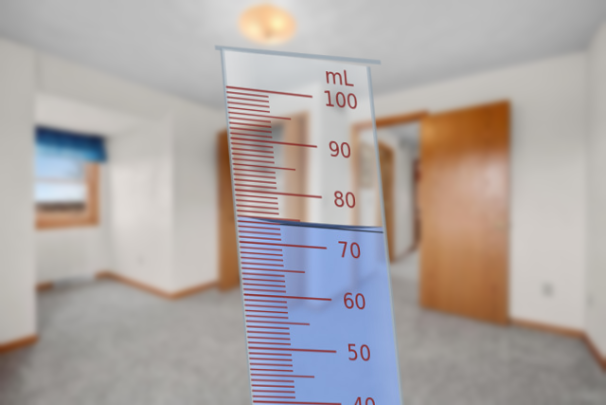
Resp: 74 mL
